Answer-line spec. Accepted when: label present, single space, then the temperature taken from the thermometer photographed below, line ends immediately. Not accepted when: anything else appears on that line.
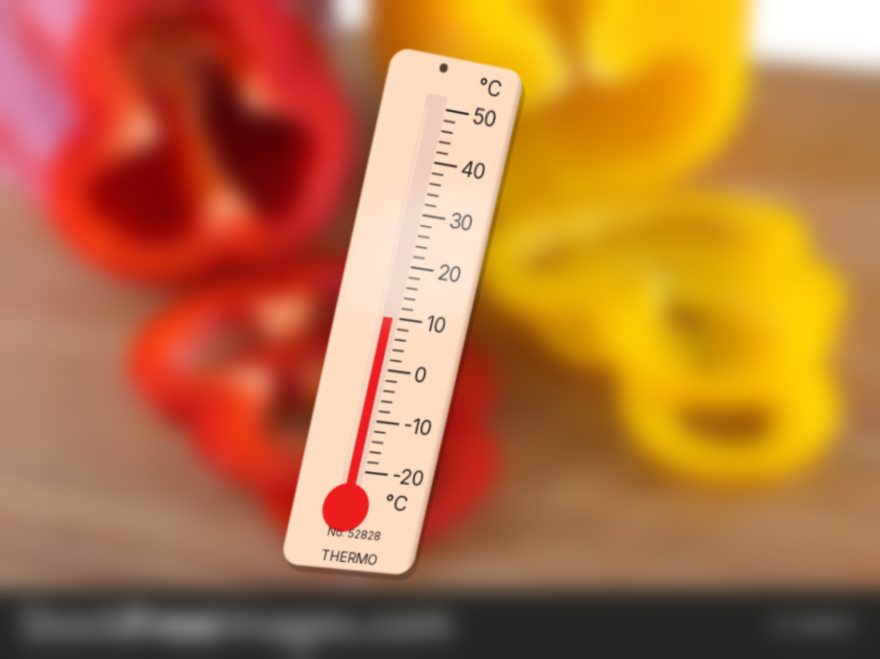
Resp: 10 °C
